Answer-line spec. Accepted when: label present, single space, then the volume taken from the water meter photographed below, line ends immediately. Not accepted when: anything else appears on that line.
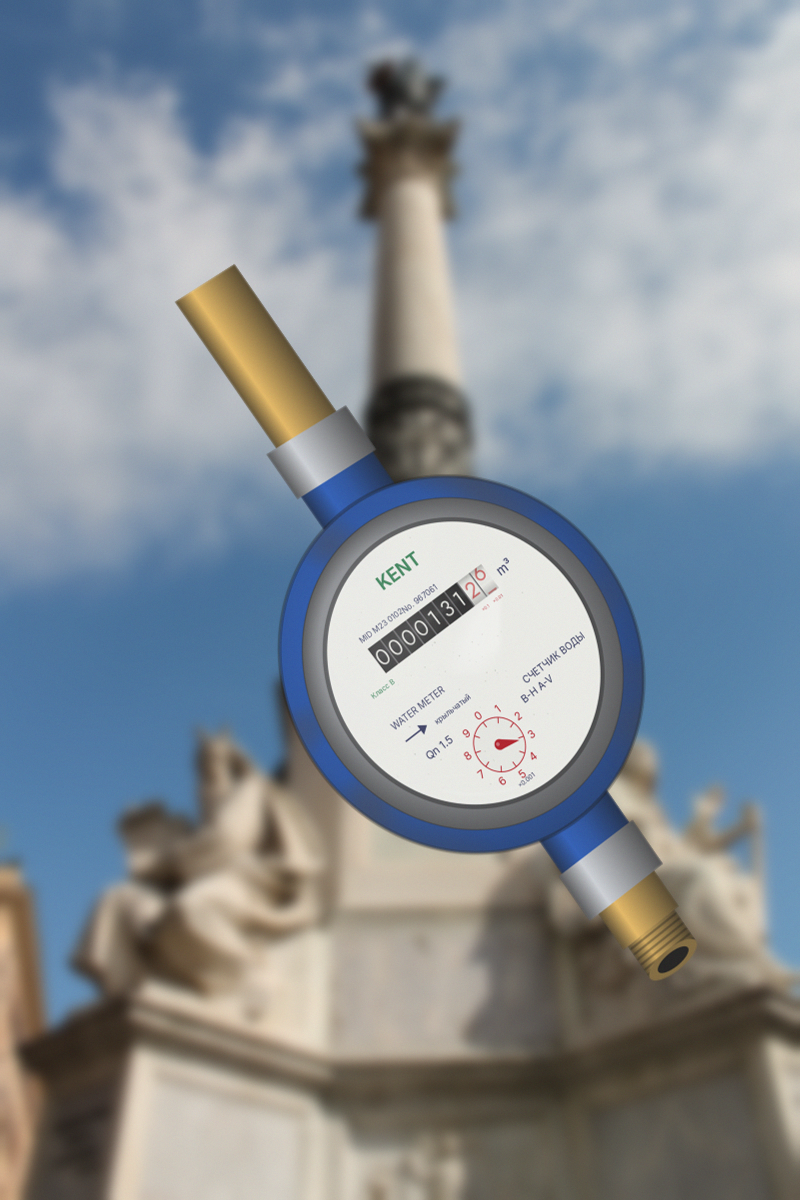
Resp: 131.263 m³
